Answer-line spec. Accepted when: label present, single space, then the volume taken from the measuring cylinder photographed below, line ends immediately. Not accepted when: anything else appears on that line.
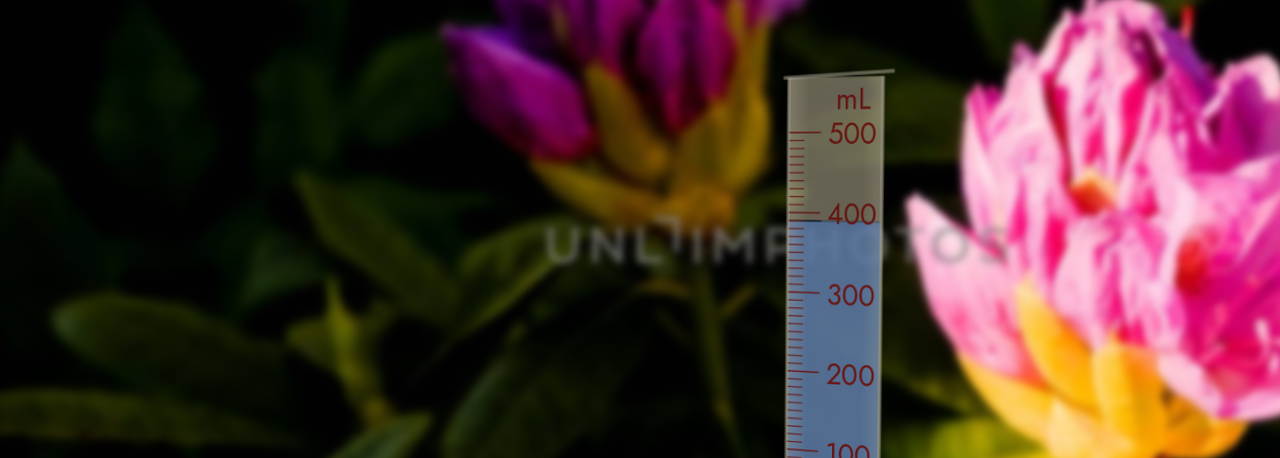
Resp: 390 mL
